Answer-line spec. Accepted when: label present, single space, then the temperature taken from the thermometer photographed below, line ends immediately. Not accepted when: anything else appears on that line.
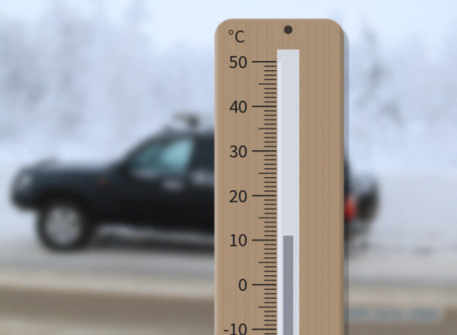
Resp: 11 °C
